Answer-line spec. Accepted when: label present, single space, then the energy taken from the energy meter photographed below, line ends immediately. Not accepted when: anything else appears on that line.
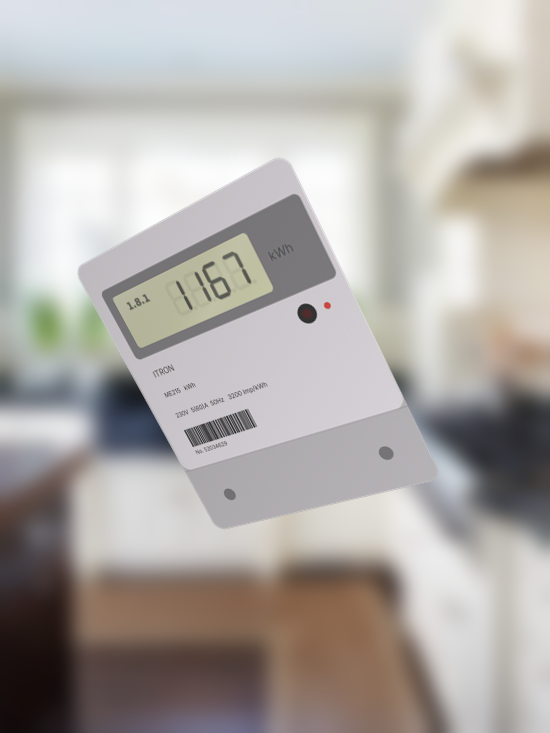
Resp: 1167 kWh
